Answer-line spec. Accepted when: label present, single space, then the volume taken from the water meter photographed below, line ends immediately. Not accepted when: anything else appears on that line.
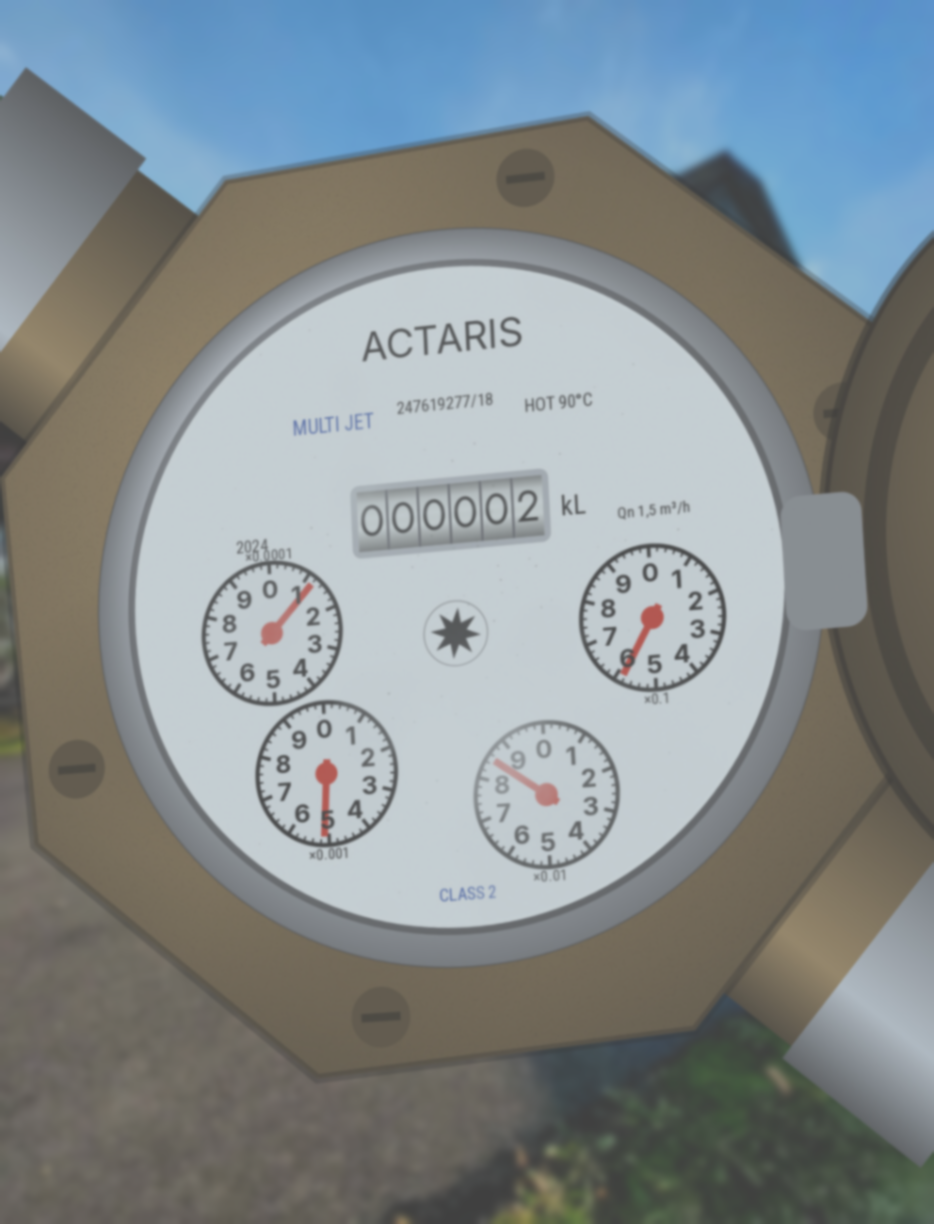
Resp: 2.5851 kL
